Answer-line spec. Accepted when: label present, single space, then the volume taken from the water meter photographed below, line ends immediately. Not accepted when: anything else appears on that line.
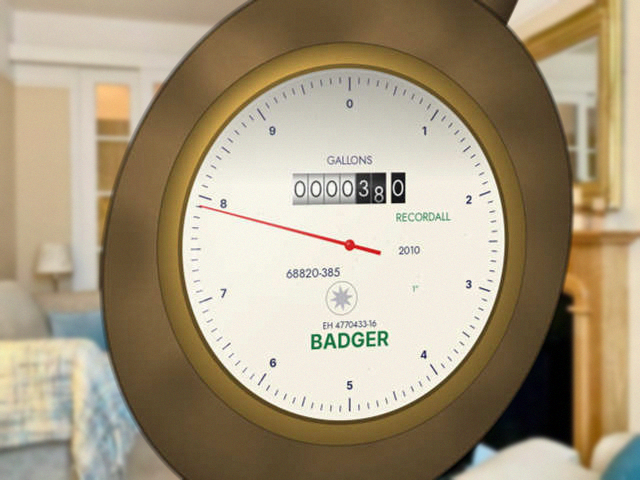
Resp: 377.9 gal
